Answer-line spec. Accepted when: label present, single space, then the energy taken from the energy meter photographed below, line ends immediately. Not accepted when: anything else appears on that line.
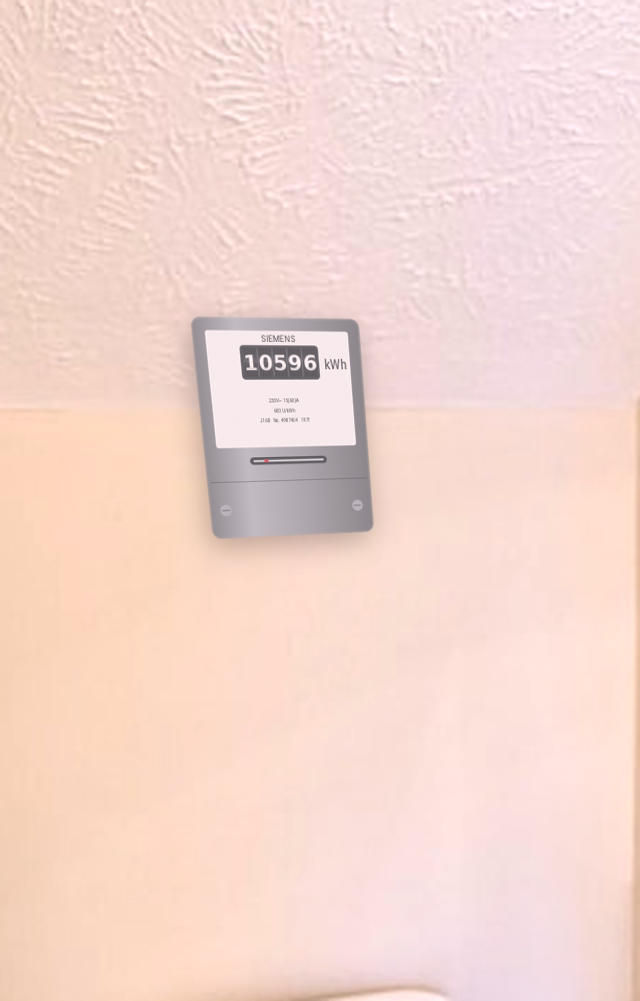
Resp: 10596 kWh
